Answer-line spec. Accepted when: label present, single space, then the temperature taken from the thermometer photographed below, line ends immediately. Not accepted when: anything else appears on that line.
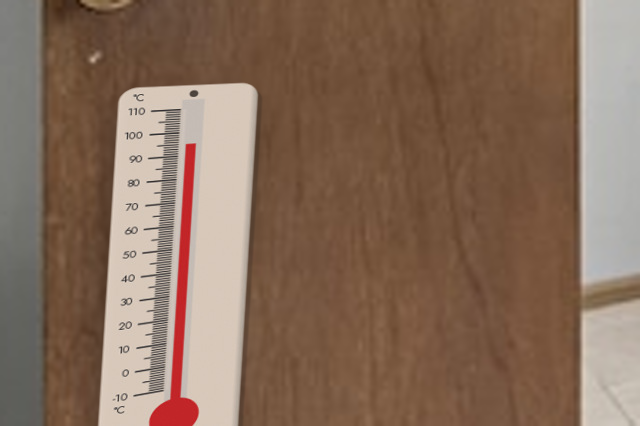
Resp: 95 °C
